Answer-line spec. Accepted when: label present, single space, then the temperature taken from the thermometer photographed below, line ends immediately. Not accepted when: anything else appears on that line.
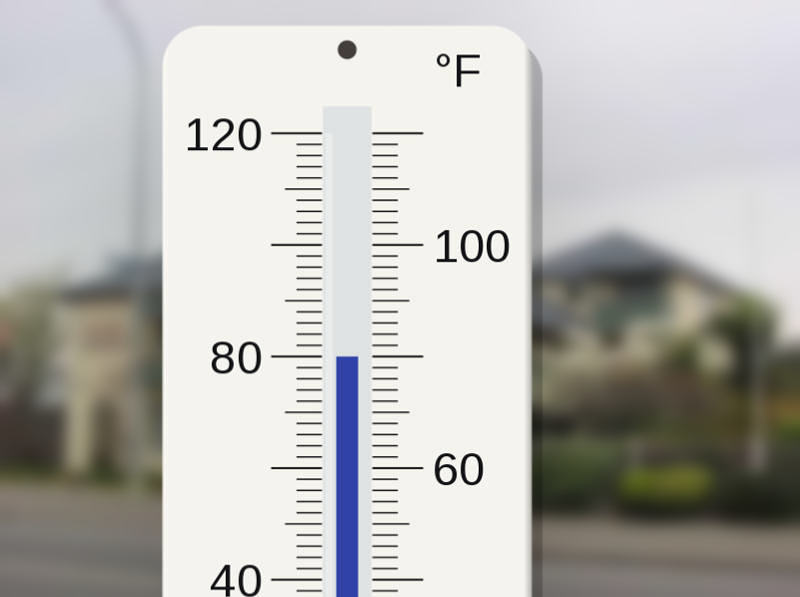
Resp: 80 °F
